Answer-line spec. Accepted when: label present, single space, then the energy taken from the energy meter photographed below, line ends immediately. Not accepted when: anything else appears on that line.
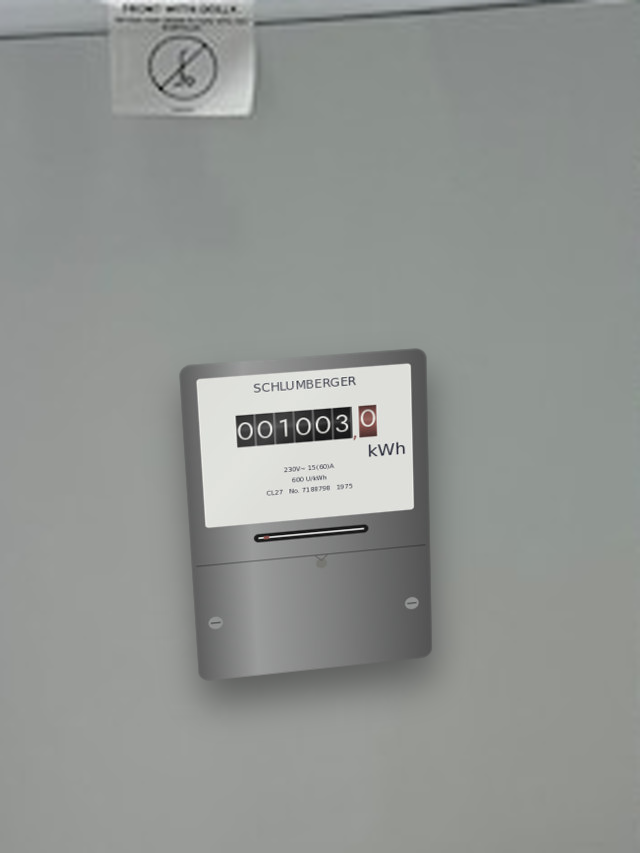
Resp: 1003.0 kWh
